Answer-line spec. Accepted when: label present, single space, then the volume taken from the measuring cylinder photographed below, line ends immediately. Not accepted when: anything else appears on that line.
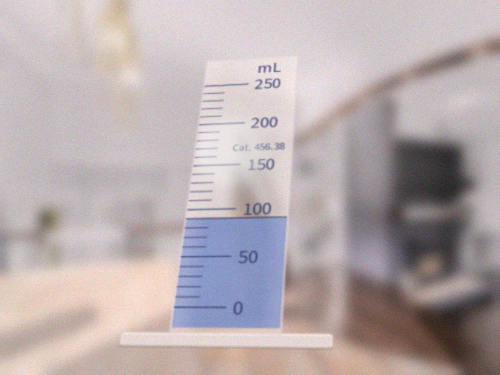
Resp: 90 mL
